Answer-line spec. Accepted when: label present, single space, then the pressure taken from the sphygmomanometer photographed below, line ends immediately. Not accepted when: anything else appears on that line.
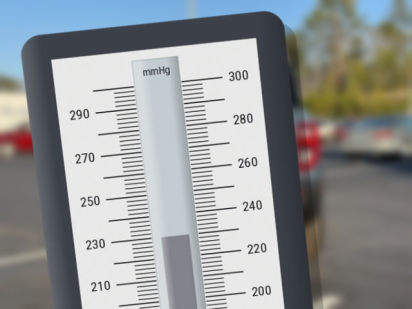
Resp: 230 mmHg
